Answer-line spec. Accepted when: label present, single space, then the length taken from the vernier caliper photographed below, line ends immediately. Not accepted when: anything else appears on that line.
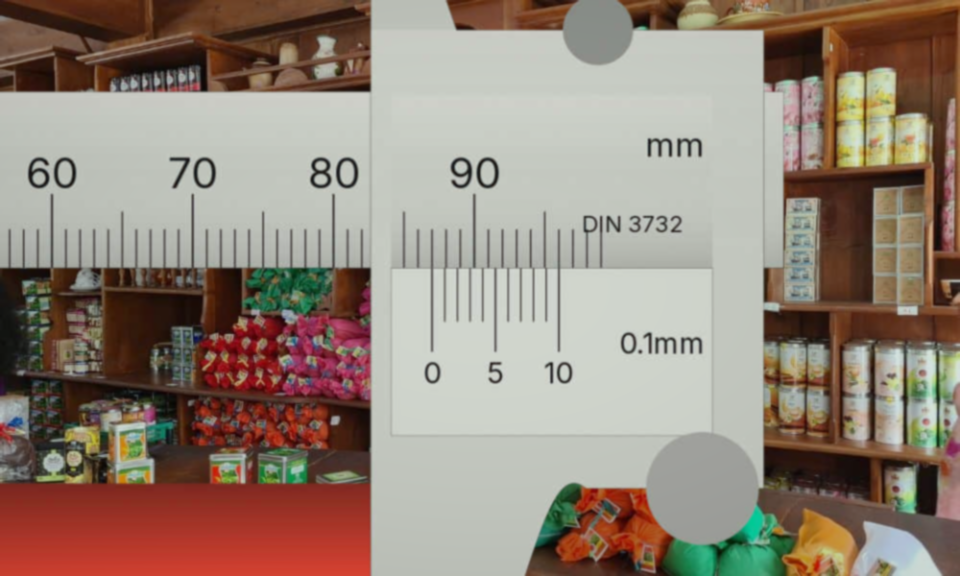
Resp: 87.0 mm
